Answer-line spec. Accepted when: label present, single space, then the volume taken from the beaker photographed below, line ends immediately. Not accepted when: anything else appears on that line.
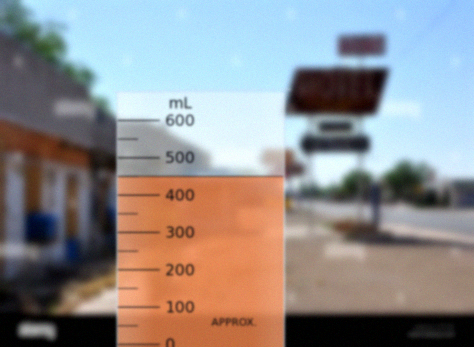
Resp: 450 mL
